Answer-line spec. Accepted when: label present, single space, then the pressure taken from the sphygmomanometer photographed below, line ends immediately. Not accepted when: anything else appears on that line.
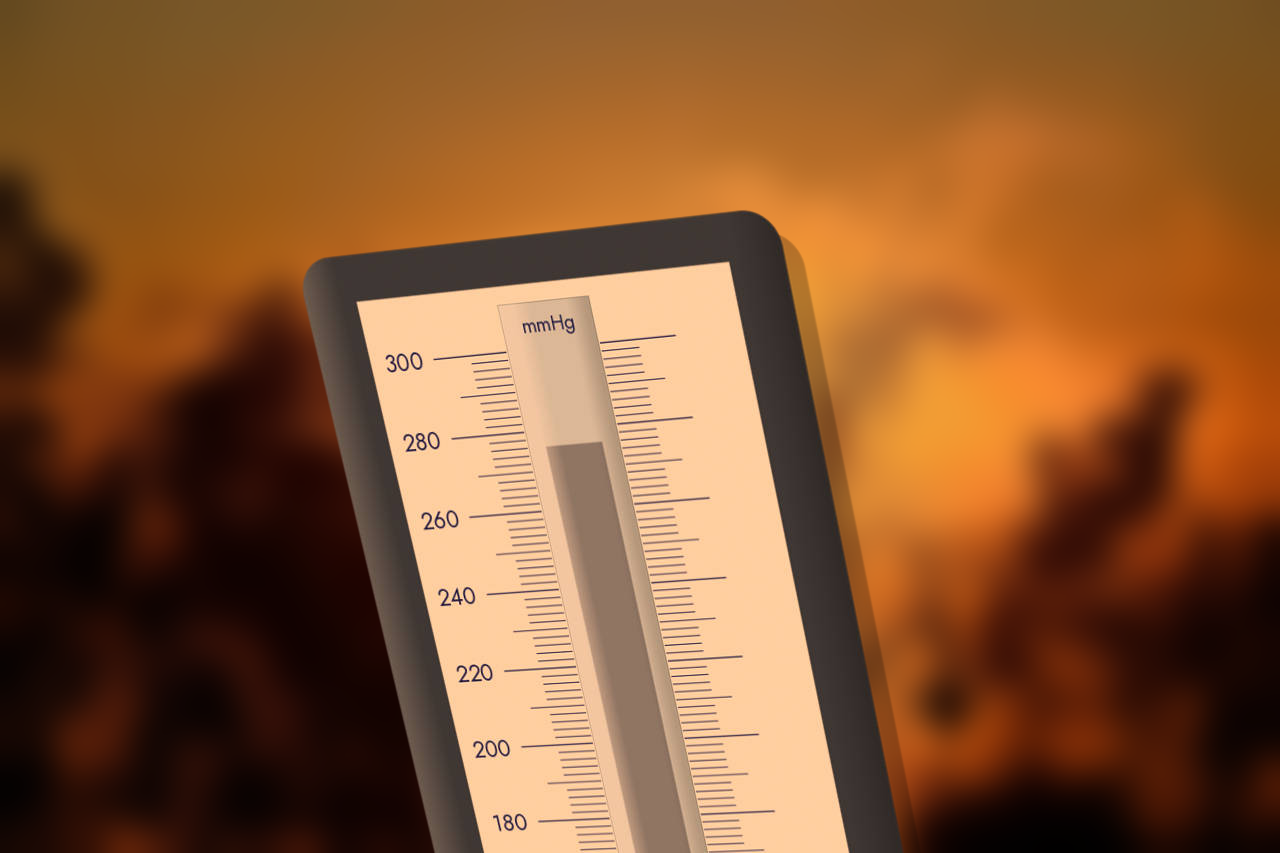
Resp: 276 mmHg
